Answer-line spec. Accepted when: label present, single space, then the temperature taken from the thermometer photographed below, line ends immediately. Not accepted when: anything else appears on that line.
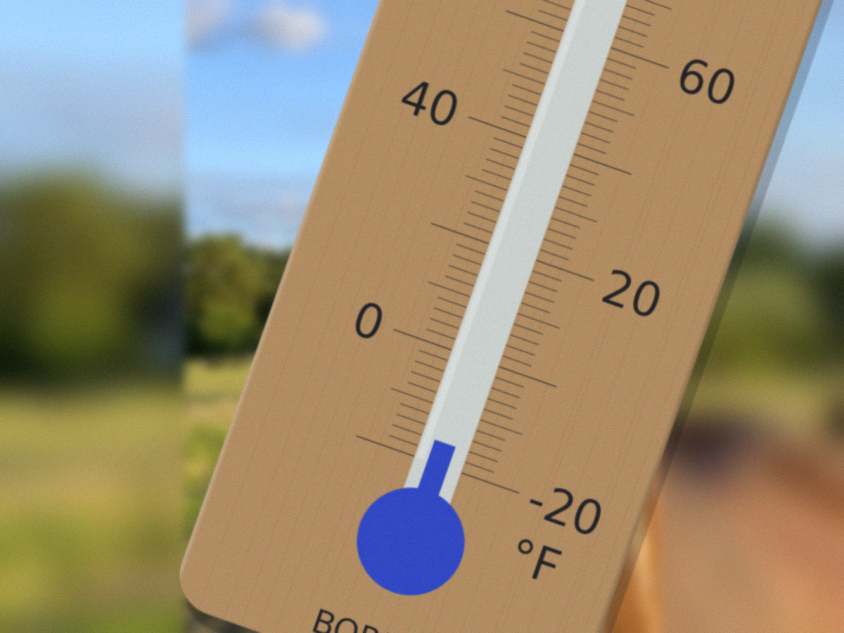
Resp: -16 °F
